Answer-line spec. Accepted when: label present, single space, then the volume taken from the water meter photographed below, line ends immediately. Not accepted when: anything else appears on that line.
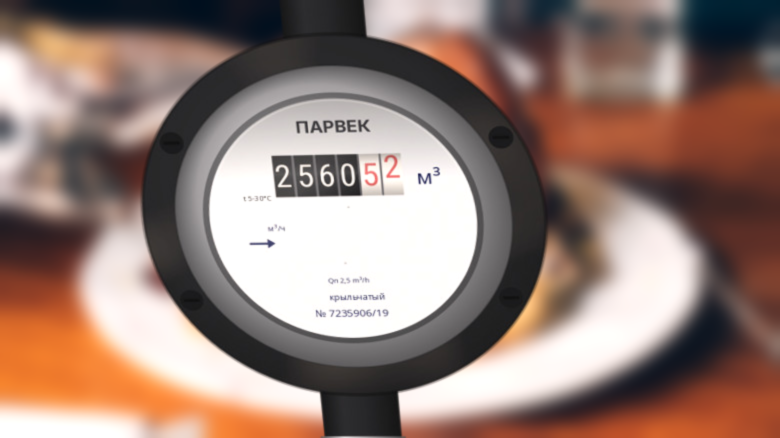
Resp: 2560.52 m³
